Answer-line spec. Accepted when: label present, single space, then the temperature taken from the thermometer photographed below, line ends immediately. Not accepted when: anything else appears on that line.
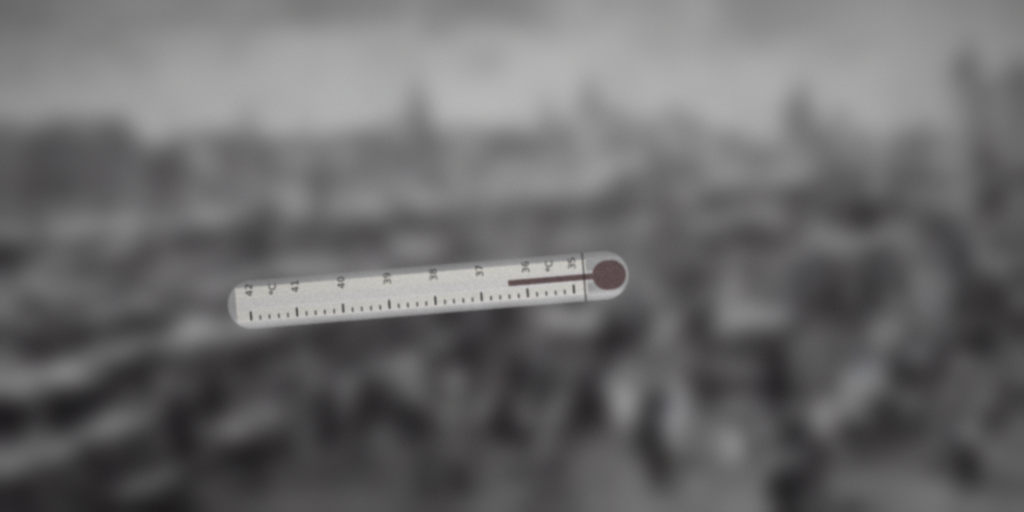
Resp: 36.4 °C
